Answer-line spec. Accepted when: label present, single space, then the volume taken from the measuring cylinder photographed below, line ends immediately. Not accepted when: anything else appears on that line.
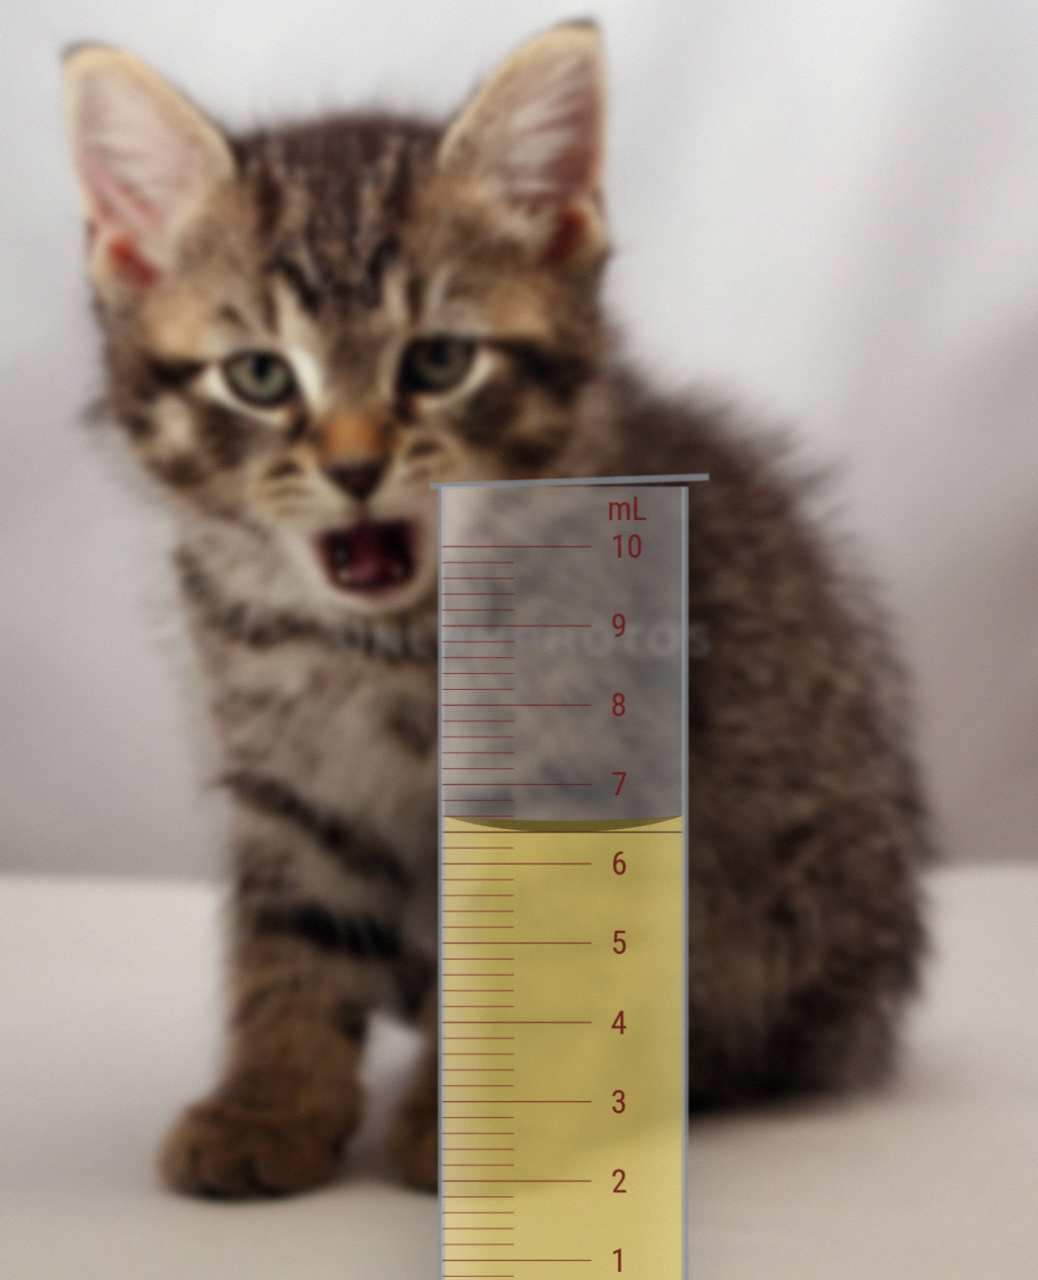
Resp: 6.4 mL
